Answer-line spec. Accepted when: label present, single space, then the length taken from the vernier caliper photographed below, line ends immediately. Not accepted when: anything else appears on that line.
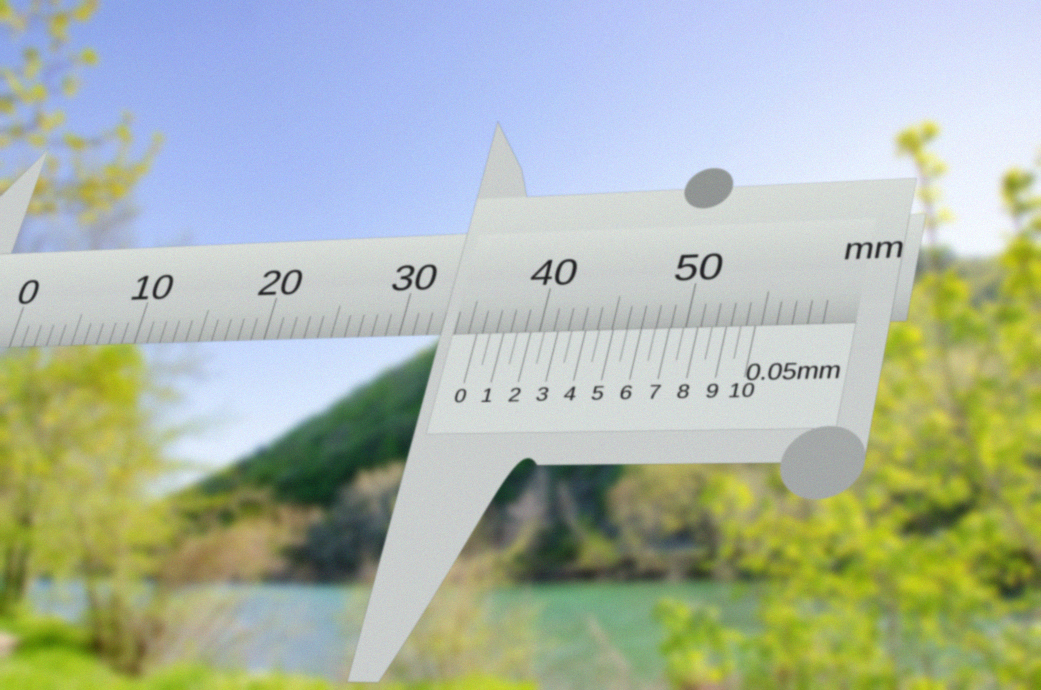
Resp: 35.6 mm
